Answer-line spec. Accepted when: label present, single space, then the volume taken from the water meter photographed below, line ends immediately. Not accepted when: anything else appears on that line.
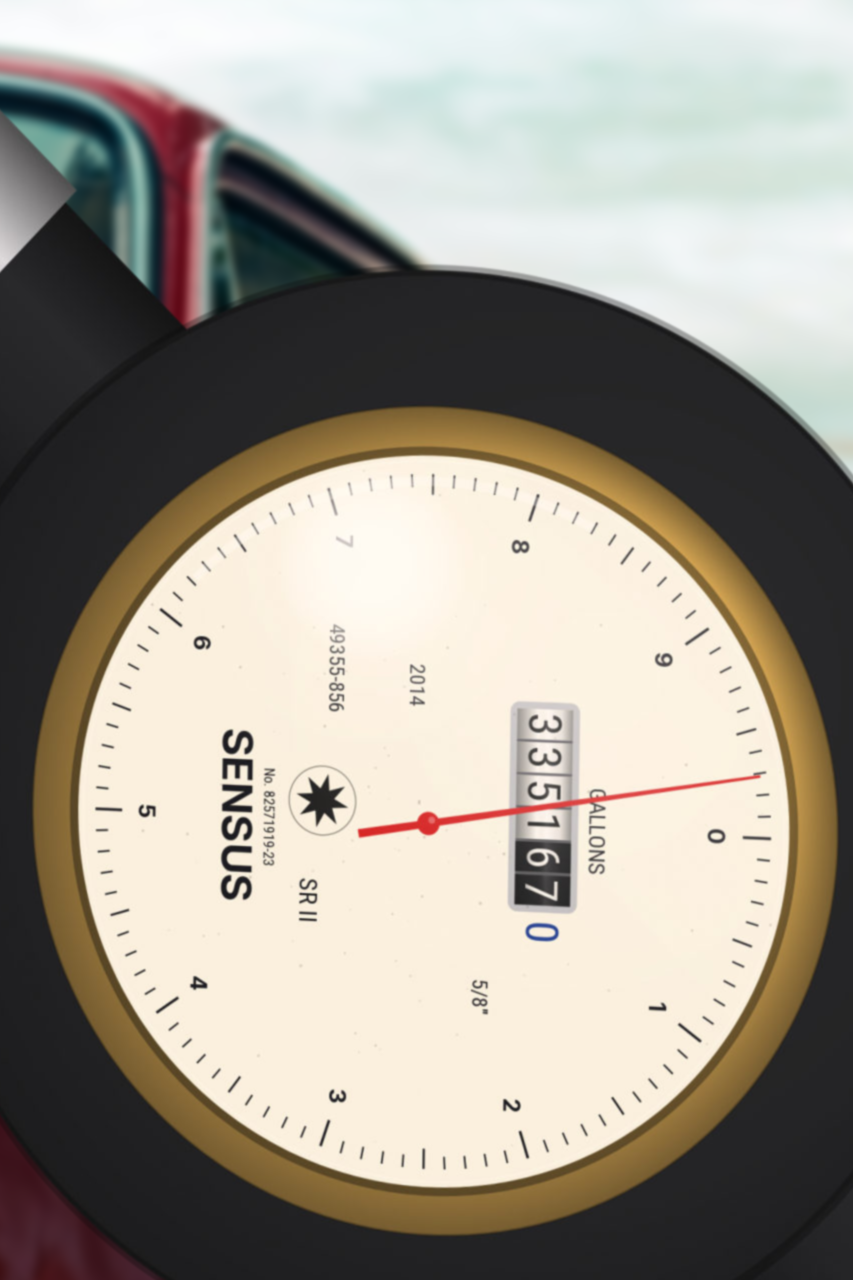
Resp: 3351669.7 gal
